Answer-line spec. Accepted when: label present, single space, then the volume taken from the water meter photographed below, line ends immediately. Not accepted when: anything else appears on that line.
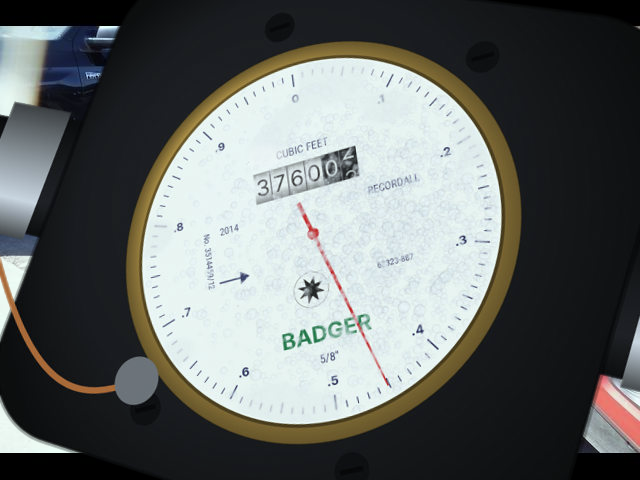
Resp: 376002.45 ft³
